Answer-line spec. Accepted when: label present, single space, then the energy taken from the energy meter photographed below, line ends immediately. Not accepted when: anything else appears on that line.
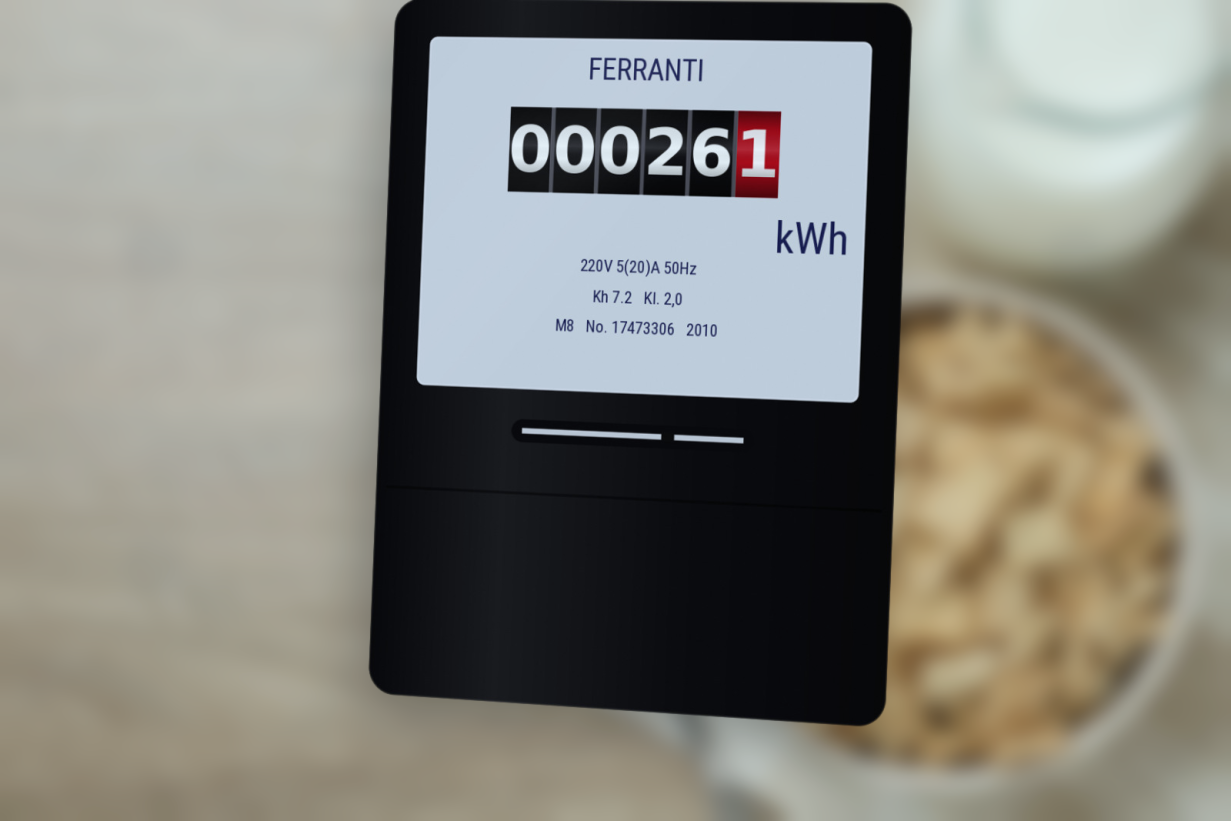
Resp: 26.1 kWh
